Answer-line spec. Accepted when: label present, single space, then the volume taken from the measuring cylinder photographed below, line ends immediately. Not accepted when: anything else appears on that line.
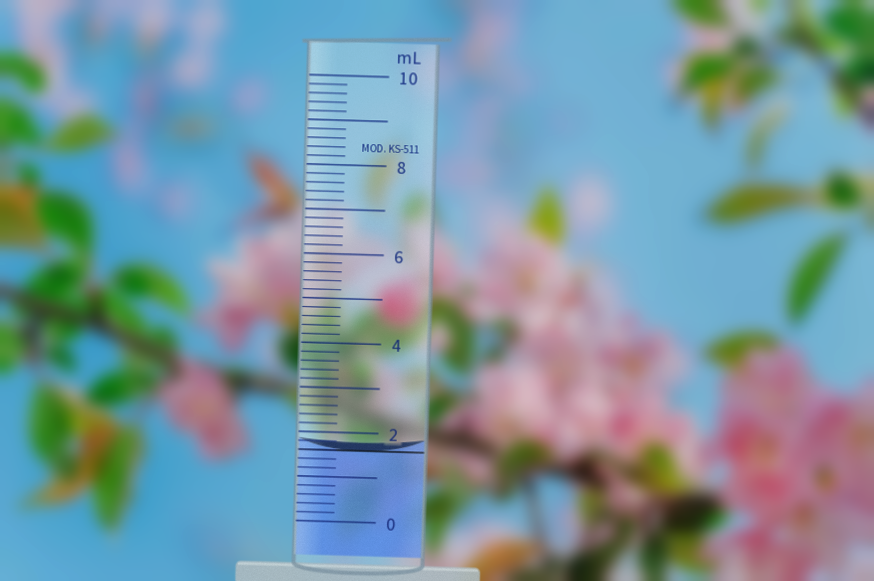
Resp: 1.6 mL
